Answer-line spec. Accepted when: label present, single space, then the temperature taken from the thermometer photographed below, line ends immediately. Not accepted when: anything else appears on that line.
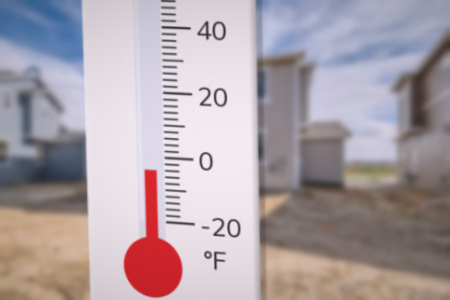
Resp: -4 °F
